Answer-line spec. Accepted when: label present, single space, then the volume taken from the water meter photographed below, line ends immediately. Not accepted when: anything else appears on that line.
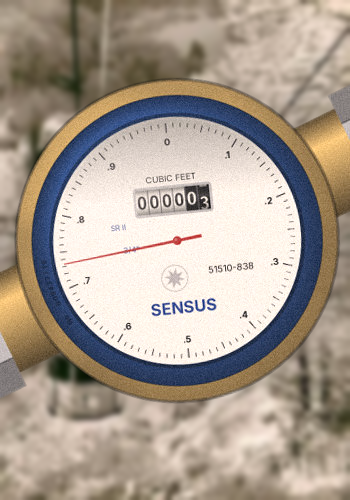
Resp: 2.73 ft³
